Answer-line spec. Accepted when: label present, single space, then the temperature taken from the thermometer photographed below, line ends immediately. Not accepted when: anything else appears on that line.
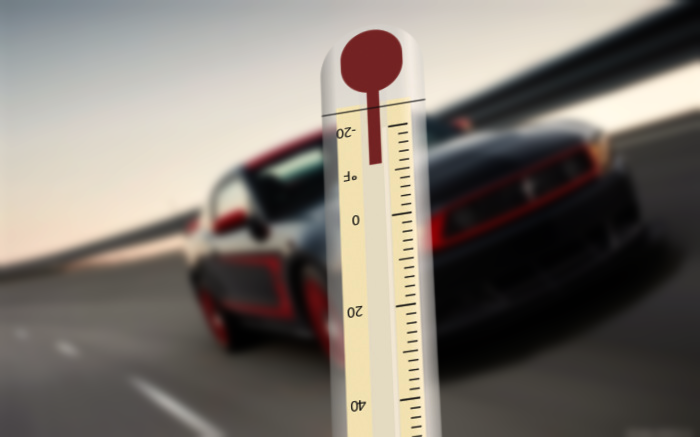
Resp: -12 °F
